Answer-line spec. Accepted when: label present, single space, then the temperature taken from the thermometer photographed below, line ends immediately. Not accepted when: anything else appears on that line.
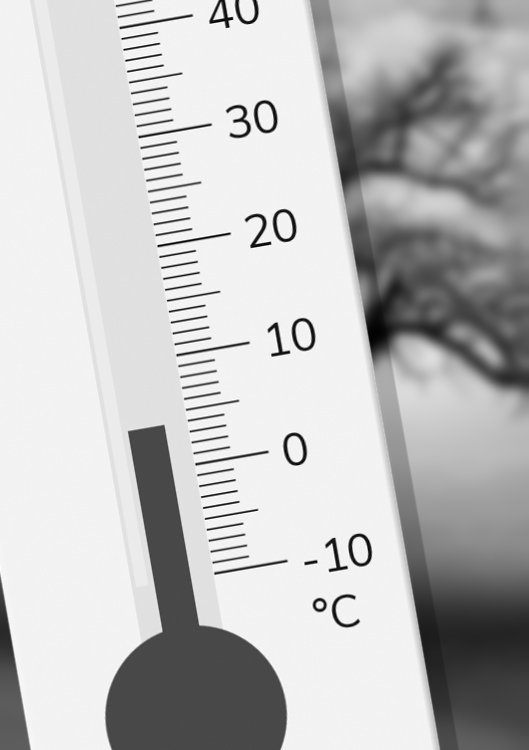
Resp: 4 °C
